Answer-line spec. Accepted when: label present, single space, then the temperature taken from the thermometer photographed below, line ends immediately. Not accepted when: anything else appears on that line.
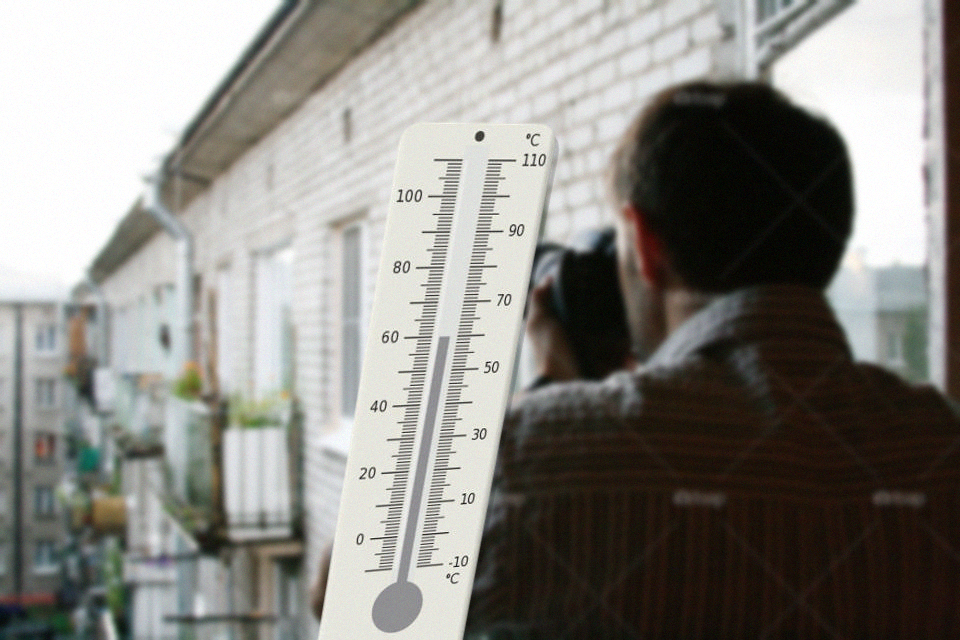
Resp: 60 °C
